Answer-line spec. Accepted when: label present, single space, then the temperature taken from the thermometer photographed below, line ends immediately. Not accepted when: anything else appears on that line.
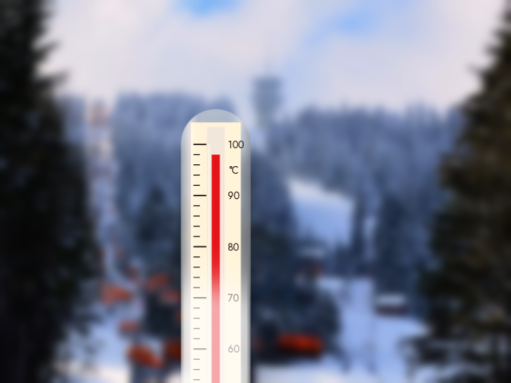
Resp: 98 °C
